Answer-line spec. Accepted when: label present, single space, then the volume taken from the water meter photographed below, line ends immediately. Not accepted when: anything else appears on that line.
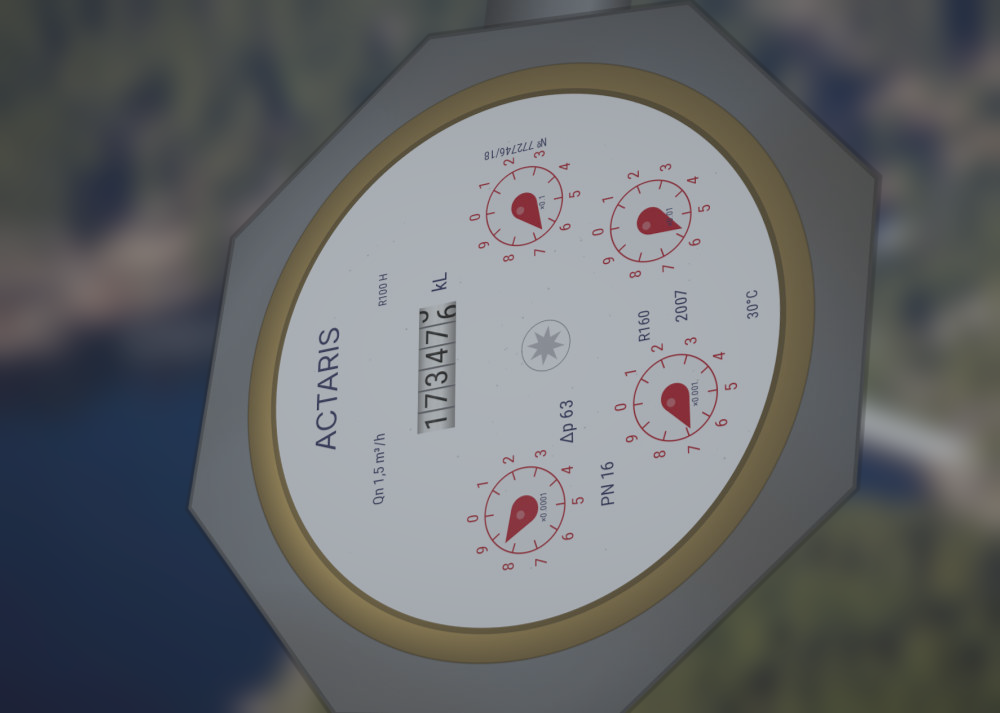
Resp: 173475.6568 kL
